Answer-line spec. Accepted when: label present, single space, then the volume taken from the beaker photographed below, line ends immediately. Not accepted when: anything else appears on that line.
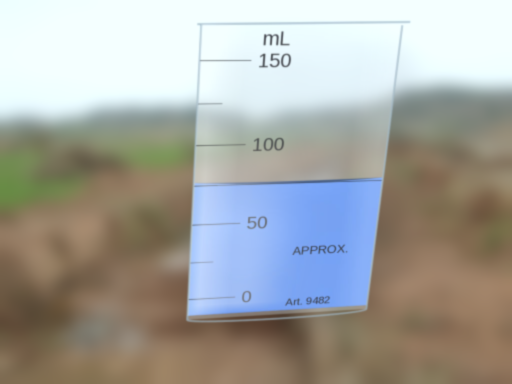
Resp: 75 mL
